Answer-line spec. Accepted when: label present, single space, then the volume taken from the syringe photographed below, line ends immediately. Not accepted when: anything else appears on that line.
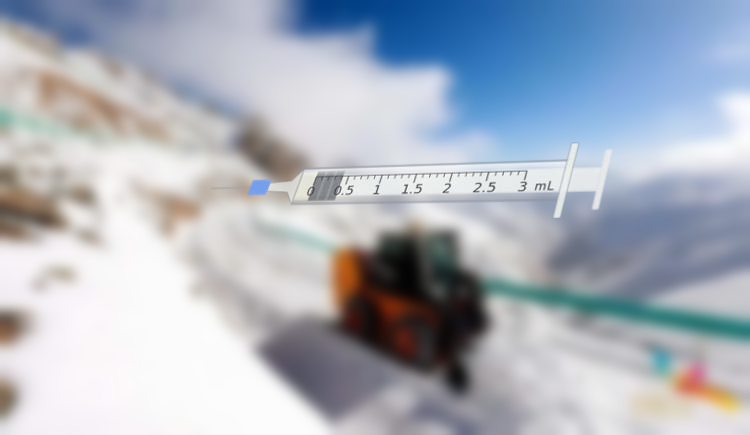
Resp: 0 mL
